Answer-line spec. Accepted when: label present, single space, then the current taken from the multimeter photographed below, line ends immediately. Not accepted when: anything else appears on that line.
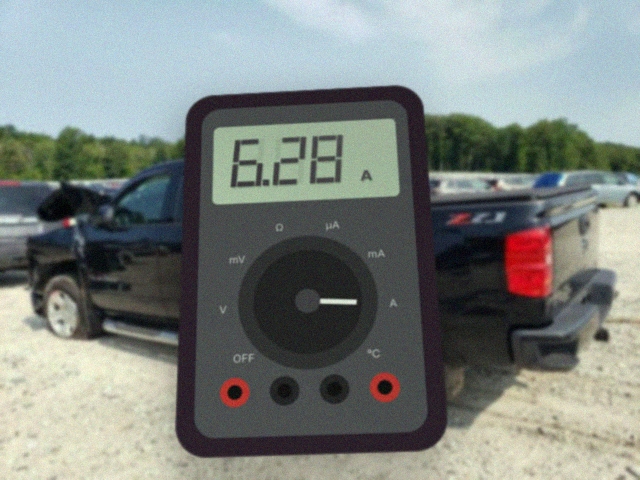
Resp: 6.28 A
